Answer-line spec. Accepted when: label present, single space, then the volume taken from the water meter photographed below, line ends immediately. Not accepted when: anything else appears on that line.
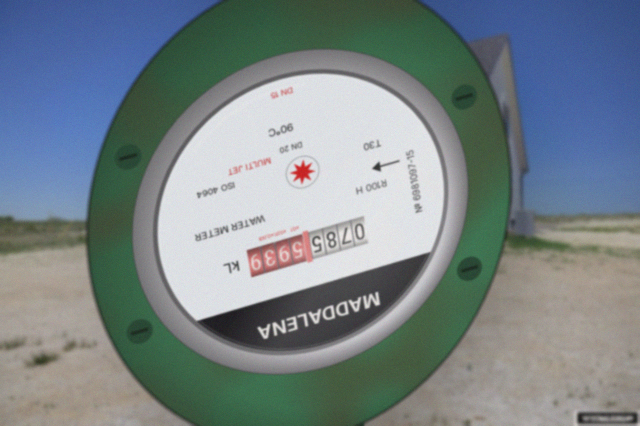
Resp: 785.5939 kL
